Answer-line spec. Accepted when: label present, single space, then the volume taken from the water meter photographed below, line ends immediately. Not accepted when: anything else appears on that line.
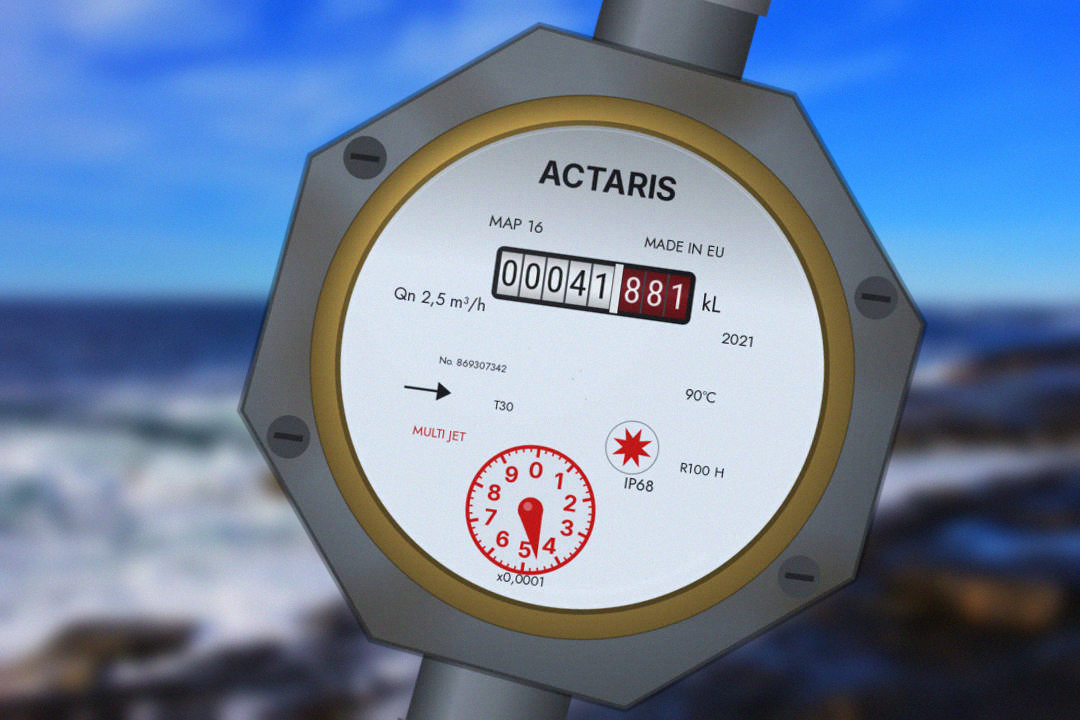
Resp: 41.8814 kL
